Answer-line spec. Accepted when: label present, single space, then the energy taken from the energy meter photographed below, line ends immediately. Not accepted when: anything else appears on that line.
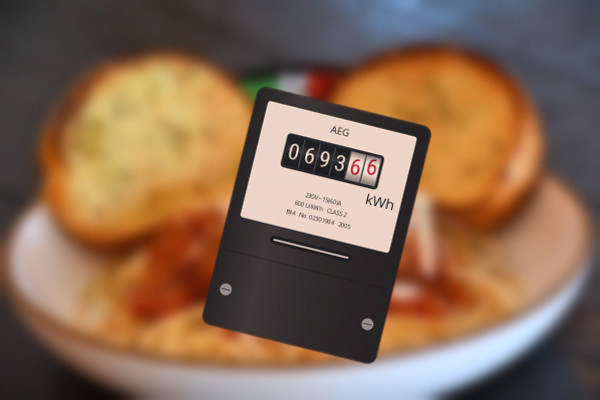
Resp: 693.66 kWh
